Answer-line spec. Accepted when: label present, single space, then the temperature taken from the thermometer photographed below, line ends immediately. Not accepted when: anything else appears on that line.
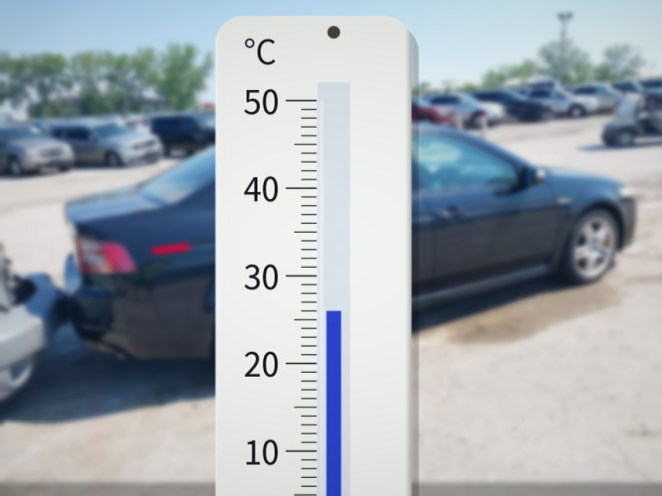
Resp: 26 °C
